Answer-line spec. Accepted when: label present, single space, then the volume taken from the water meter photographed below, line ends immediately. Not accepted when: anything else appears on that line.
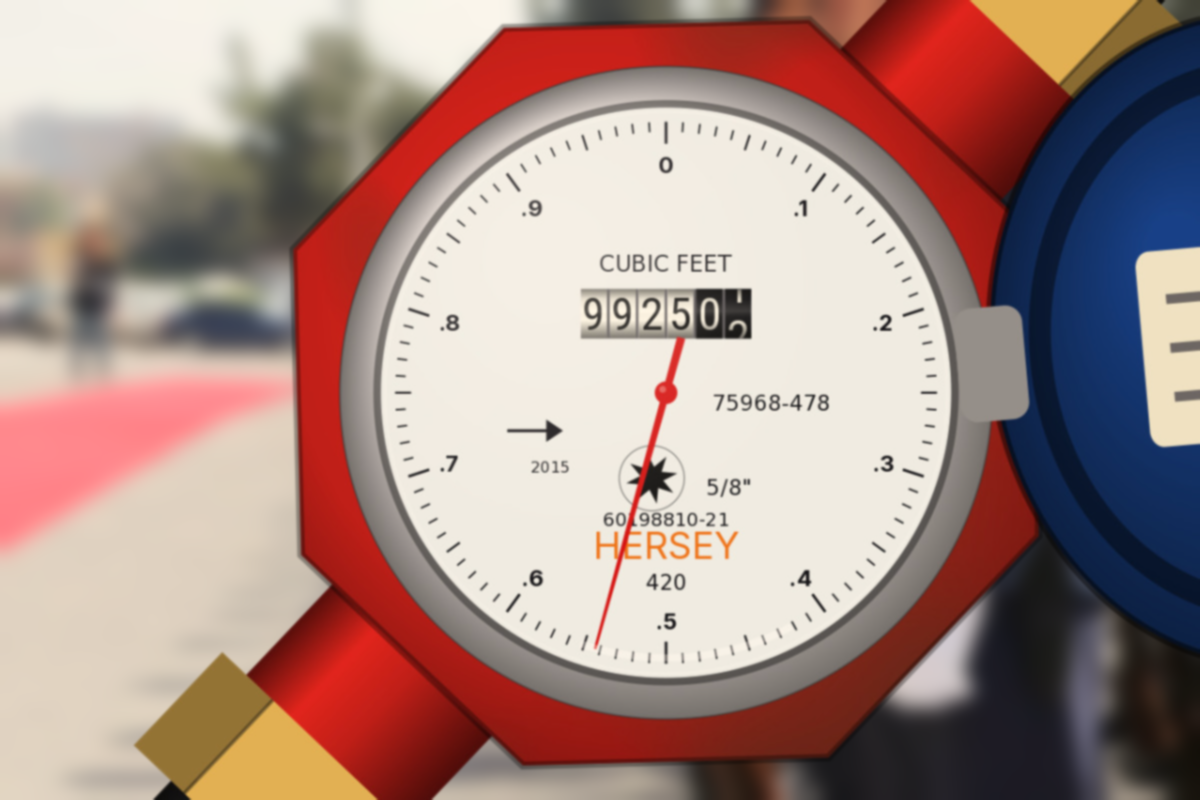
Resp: 992501.54 ft³
